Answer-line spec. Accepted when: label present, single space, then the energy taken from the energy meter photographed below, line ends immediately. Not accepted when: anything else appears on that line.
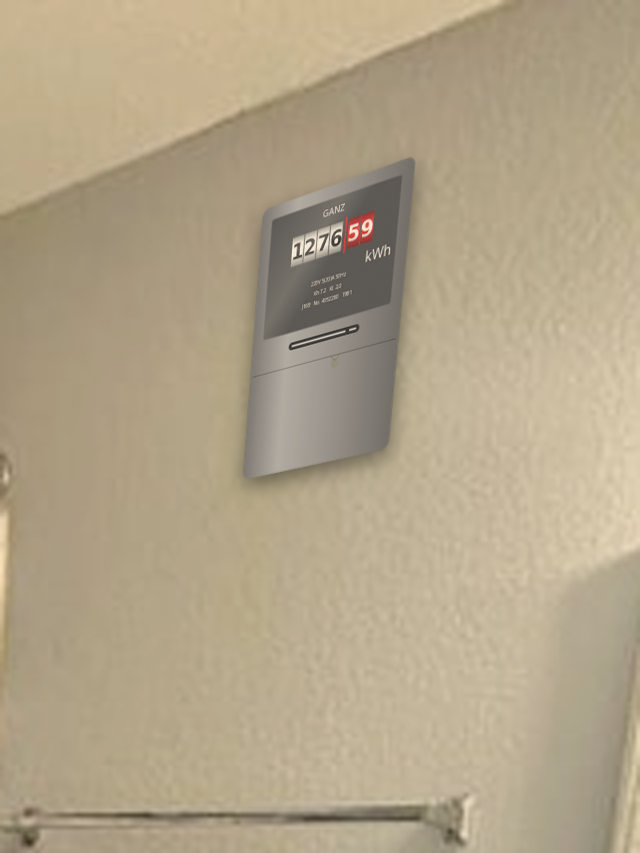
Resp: 1276.59 kWh
